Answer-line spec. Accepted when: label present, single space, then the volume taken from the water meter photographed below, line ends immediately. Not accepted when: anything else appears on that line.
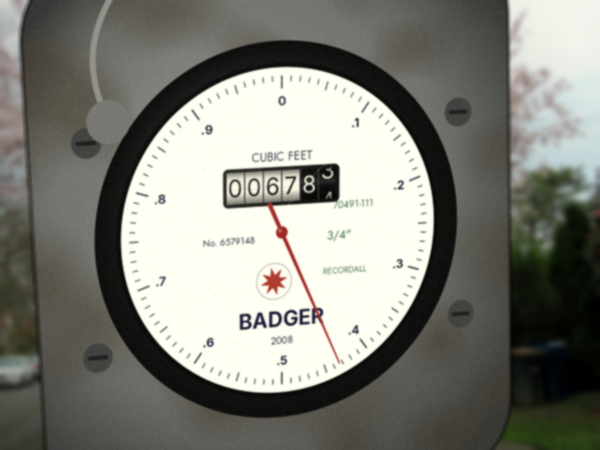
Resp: 6783.43 ft³
